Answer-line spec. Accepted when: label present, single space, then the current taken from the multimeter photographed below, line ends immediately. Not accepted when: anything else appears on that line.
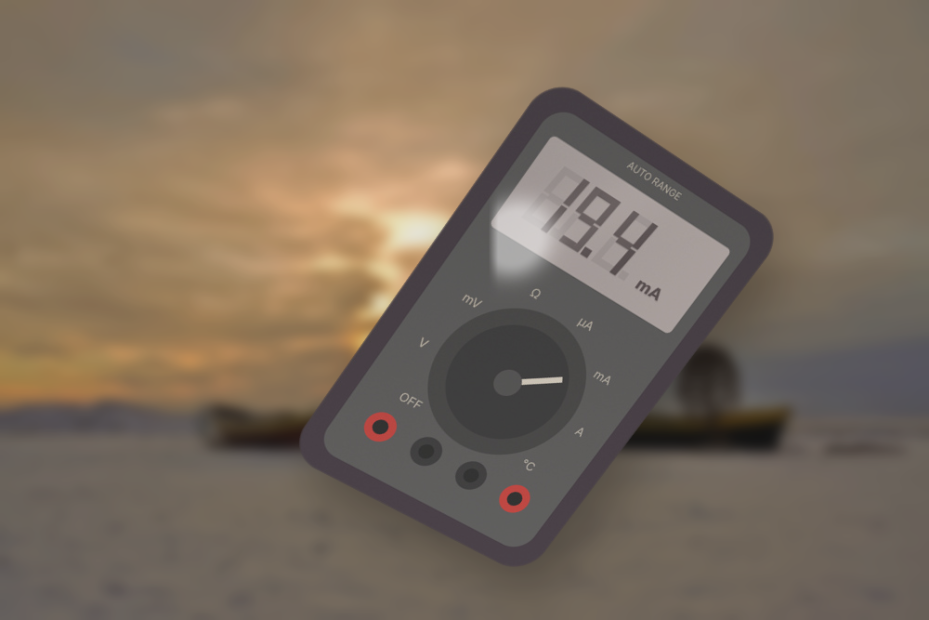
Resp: 19.4 mA
